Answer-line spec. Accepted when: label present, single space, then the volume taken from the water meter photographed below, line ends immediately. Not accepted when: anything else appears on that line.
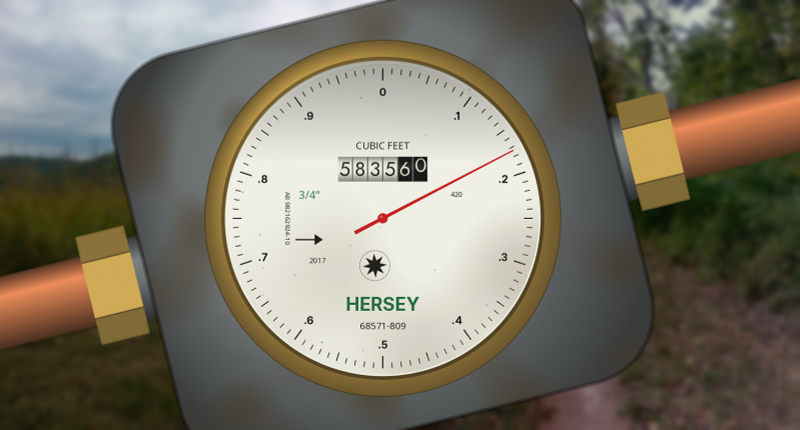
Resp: 583560.17 ft³
